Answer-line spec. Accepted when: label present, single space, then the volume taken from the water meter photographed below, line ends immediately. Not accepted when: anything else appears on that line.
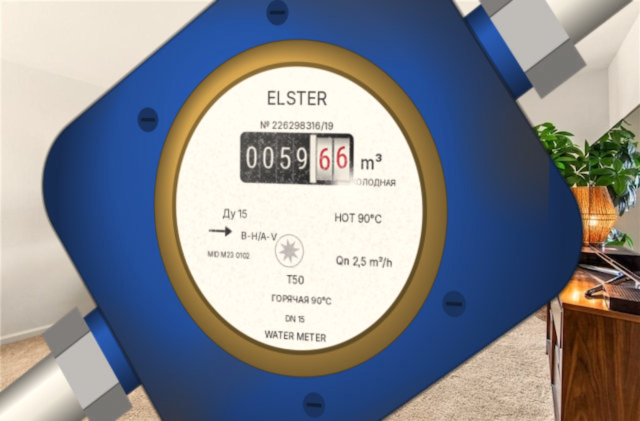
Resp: 59.66 m³
